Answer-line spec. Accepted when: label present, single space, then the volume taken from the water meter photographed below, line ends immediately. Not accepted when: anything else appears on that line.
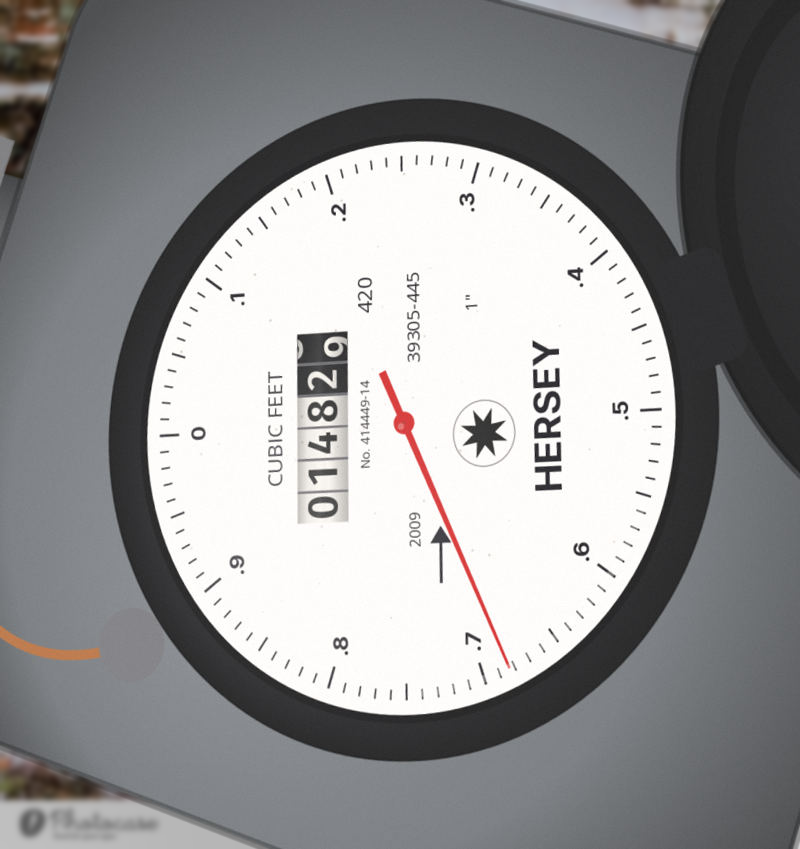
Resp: 14828.68 ft³
